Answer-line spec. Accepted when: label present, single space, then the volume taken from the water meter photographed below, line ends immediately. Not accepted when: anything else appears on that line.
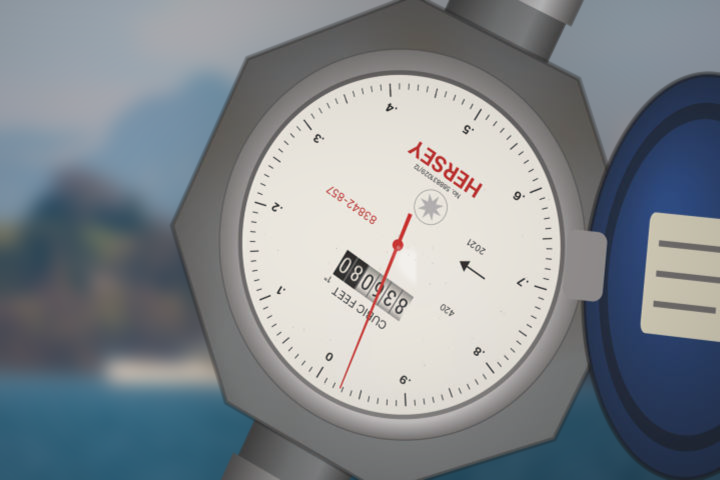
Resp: 836079.97 ft³
